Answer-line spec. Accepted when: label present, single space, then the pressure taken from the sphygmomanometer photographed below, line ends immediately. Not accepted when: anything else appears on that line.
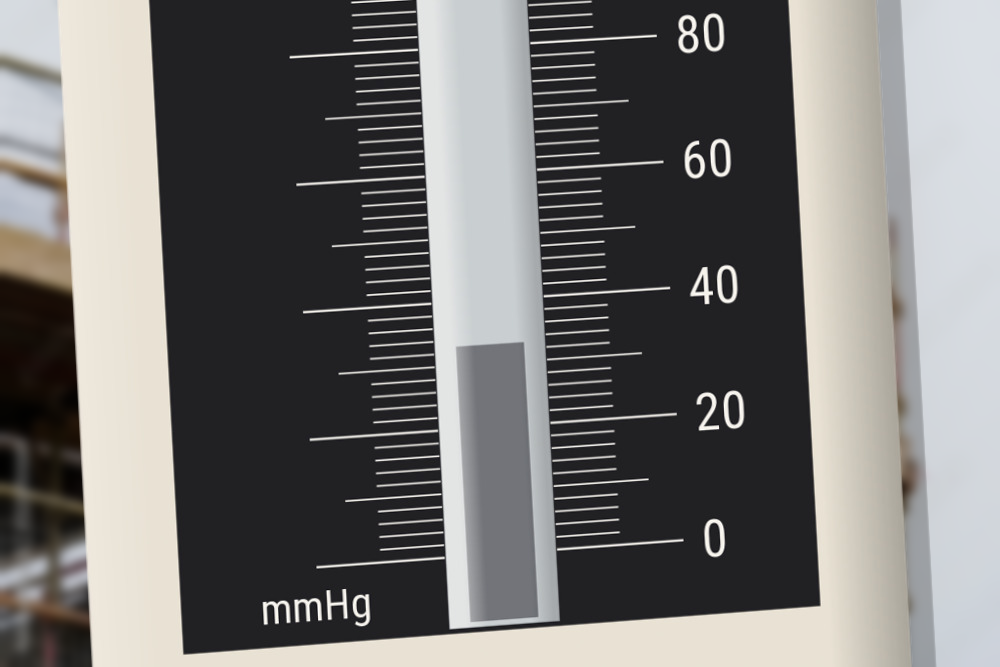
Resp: 33 mmHg
